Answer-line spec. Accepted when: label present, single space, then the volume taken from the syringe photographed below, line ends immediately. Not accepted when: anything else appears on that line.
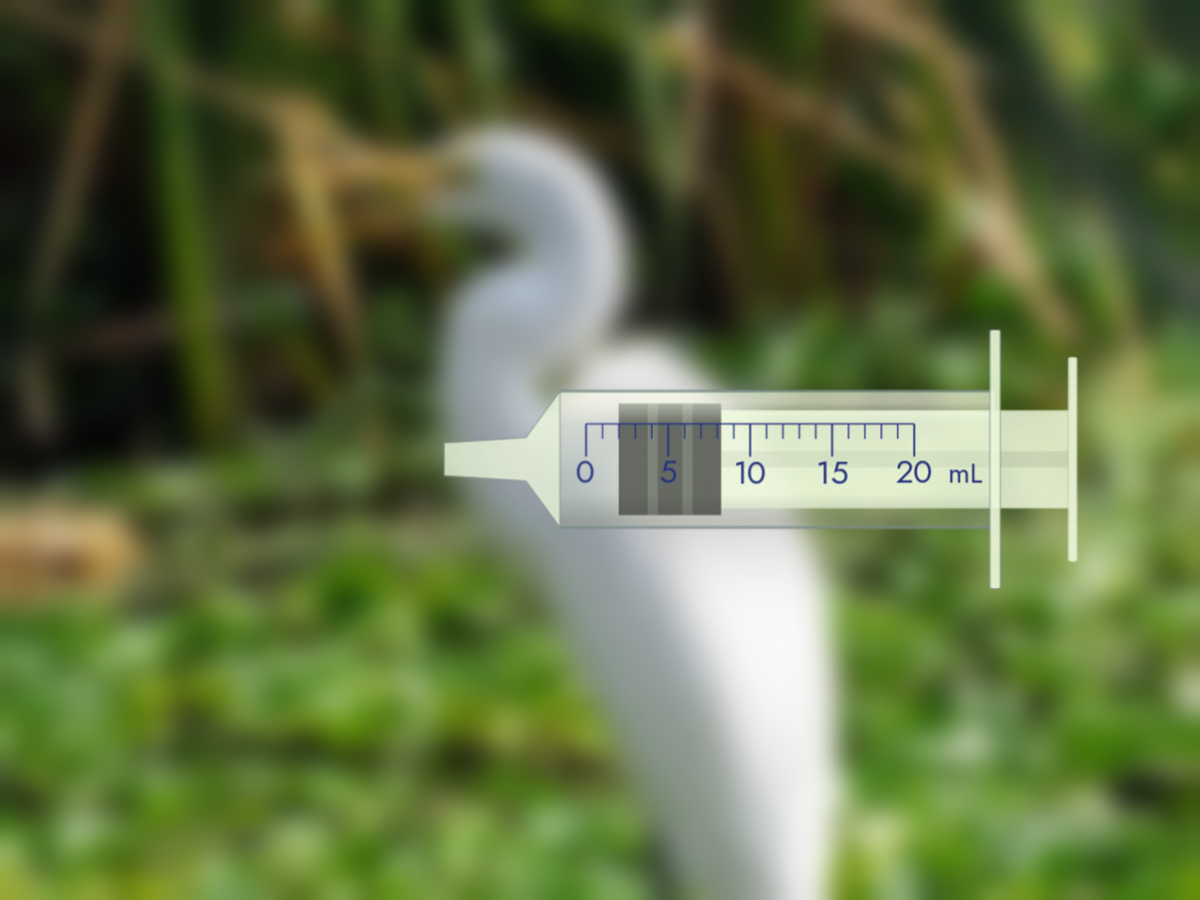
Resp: 2 mL
